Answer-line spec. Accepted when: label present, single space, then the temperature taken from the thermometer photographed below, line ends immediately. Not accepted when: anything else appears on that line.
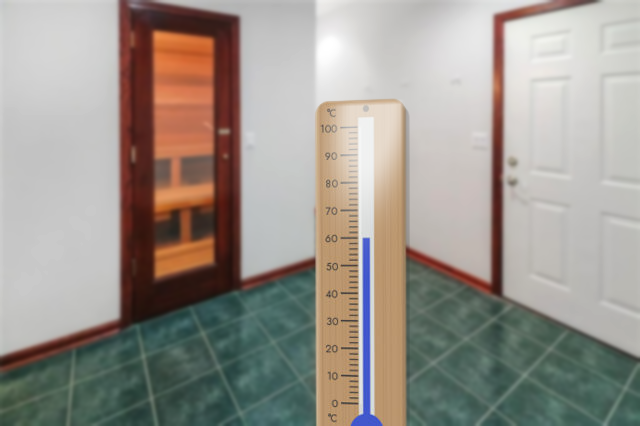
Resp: 60 °C
